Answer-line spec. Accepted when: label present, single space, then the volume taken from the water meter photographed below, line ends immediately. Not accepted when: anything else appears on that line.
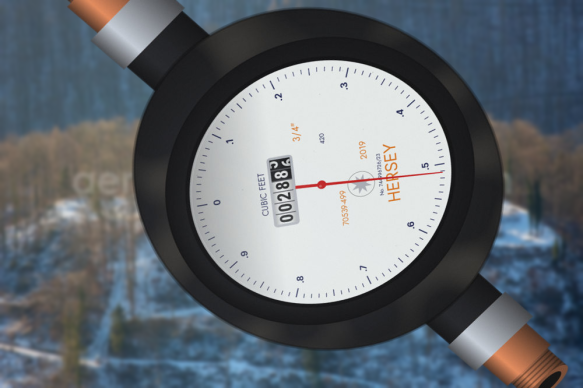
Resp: 2885.51 ft³
